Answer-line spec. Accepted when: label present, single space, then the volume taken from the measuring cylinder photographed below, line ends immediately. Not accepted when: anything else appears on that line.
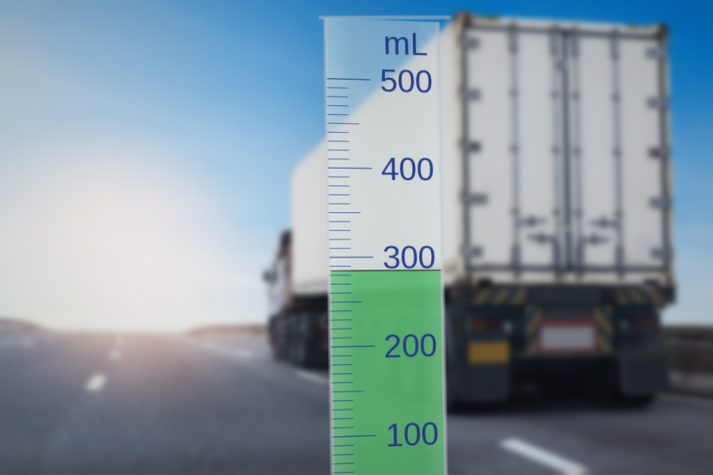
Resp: 285 mL
